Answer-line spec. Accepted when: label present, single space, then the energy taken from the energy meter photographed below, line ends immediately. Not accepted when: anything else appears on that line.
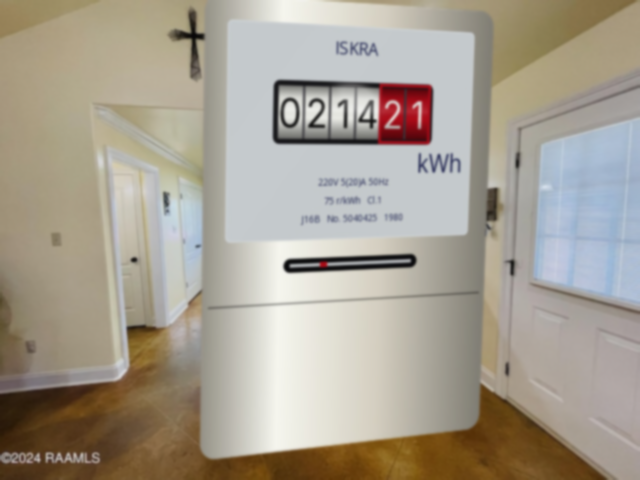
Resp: 214.21 kWh
